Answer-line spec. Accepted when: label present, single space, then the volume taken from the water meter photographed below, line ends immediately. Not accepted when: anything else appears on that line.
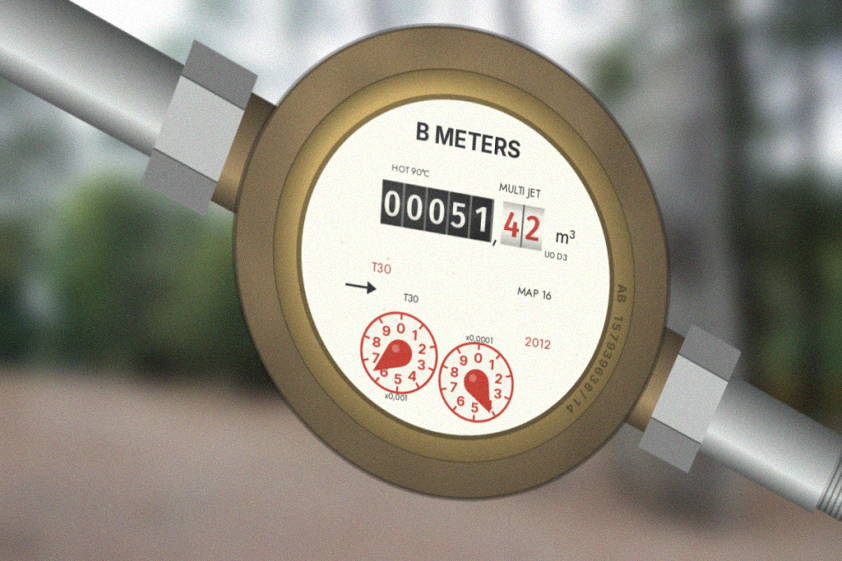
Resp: 51.4264 m³
